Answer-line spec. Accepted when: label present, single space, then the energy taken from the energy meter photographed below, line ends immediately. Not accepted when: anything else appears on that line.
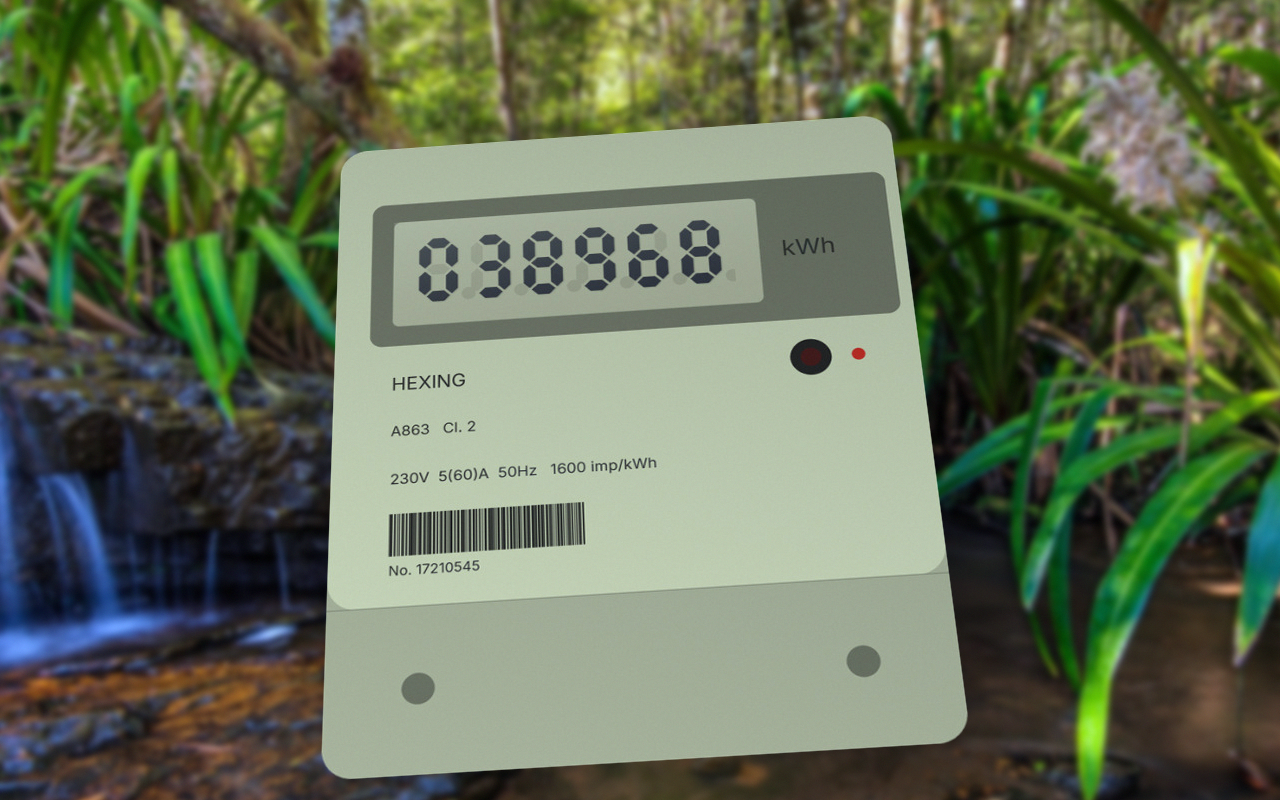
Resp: 38968 kWh
